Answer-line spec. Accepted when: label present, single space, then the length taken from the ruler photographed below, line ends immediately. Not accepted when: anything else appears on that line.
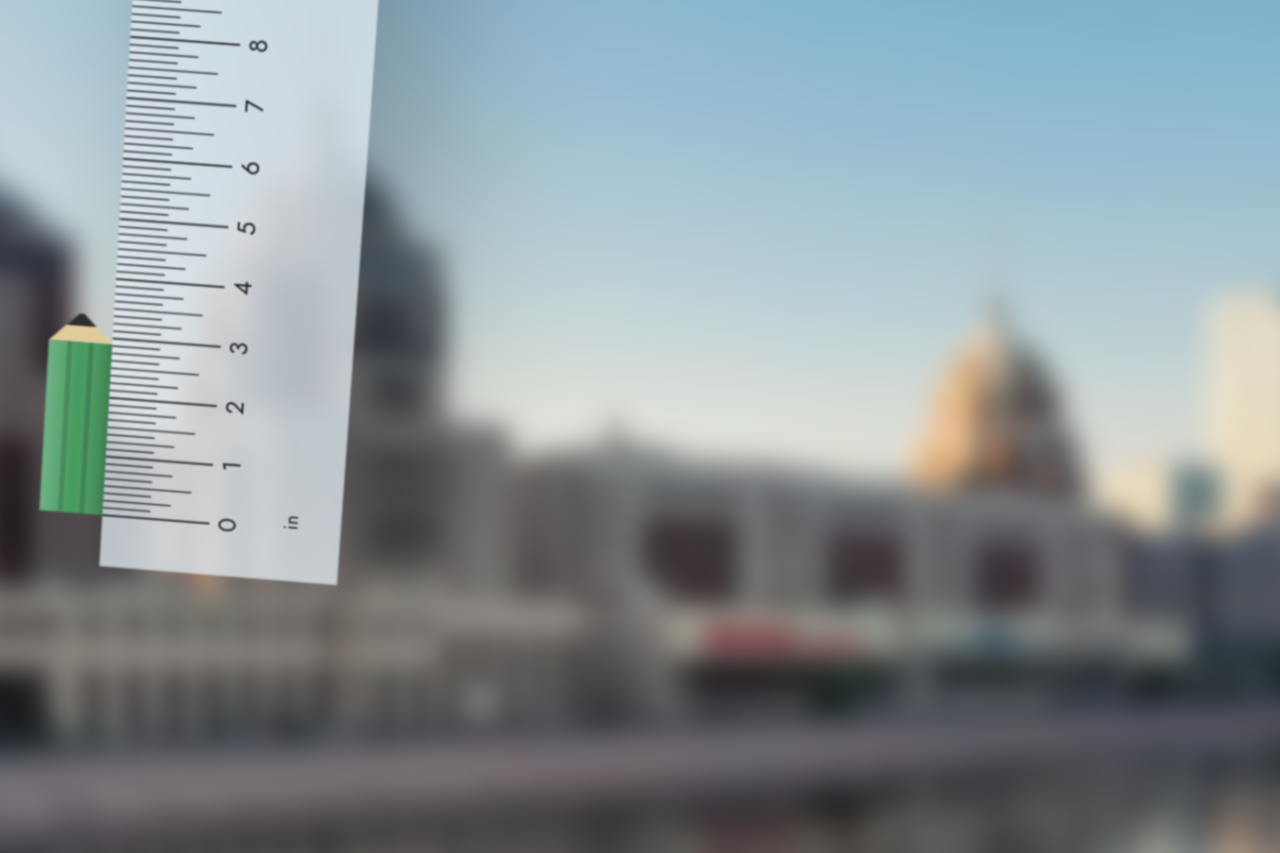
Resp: 3.375 in
